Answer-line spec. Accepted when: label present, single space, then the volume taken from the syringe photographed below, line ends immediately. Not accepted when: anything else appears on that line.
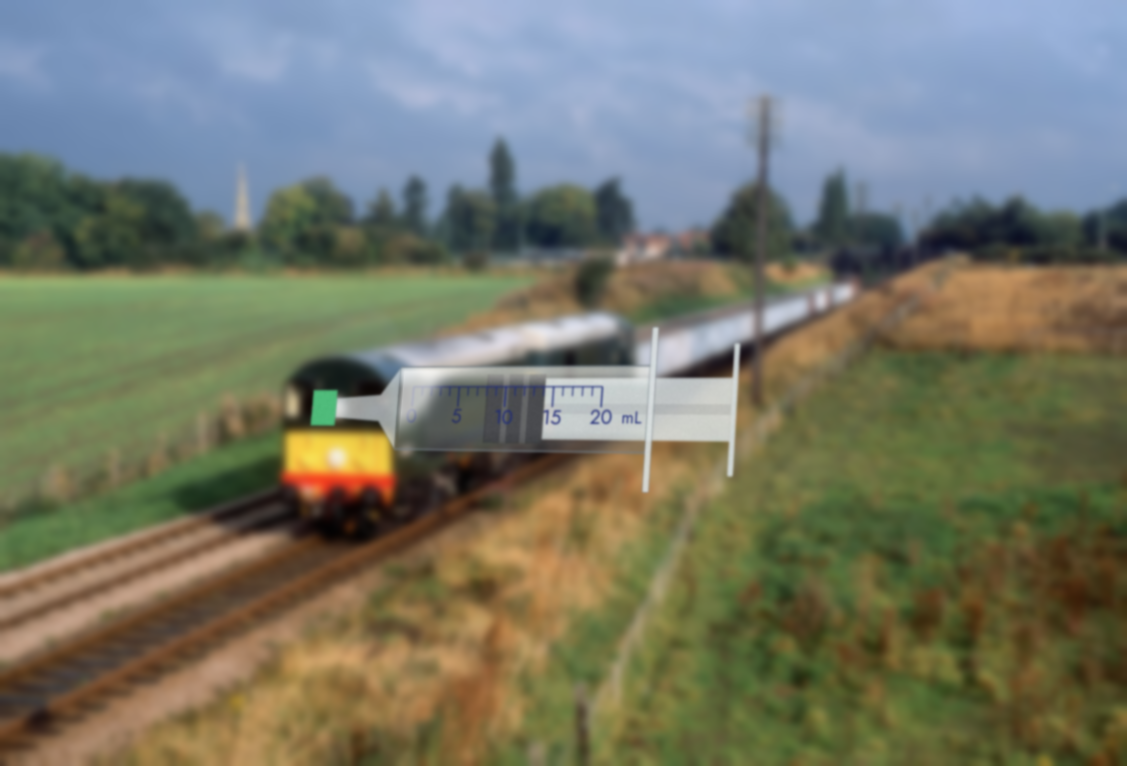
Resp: 8 mL
